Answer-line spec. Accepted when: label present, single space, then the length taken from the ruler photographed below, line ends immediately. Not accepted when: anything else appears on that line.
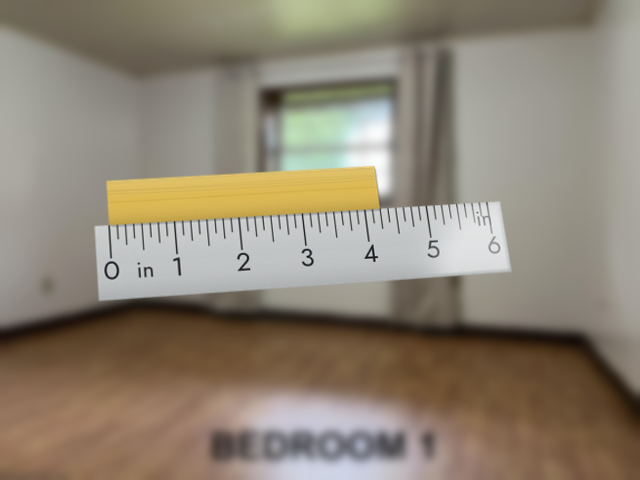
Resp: 4.25 in
